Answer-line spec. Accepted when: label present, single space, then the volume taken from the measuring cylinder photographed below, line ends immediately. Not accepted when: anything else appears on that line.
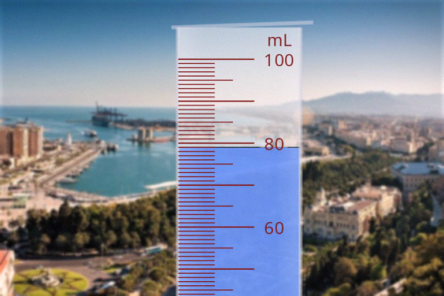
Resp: 79 mL
